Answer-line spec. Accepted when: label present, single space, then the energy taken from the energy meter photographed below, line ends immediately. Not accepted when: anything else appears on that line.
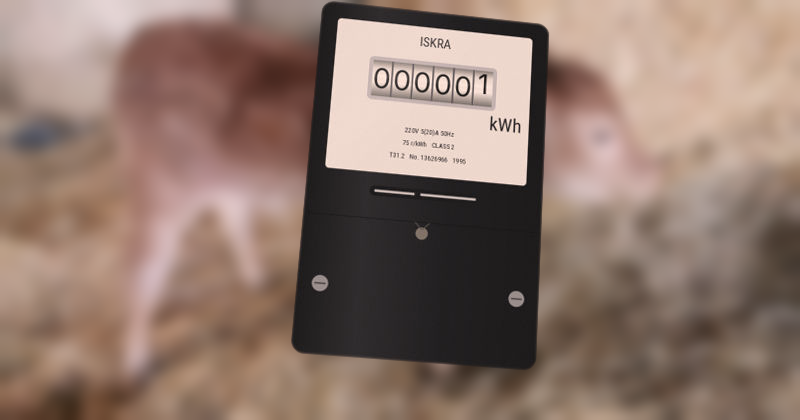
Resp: 1 kWh
